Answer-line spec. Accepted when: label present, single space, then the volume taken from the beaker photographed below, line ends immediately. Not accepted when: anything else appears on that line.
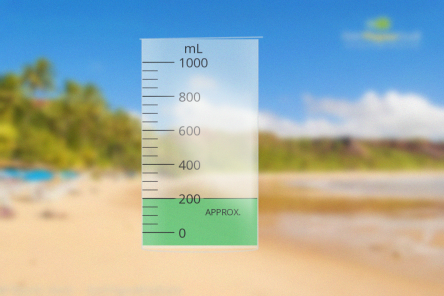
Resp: 200 mL
